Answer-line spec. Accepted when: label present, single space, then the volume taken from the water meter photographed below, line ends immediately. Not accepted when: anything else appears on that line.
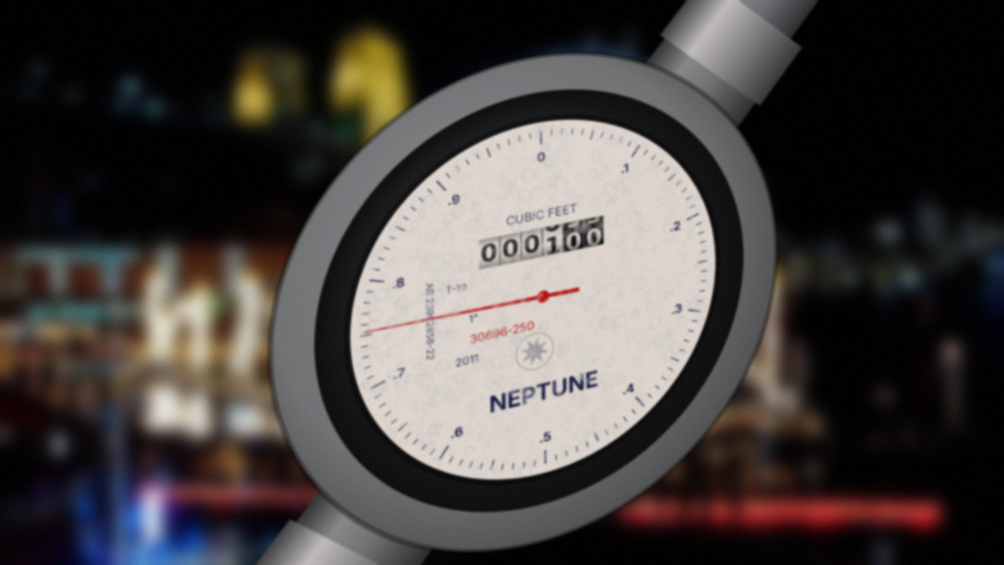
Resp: 99.75 ft³
